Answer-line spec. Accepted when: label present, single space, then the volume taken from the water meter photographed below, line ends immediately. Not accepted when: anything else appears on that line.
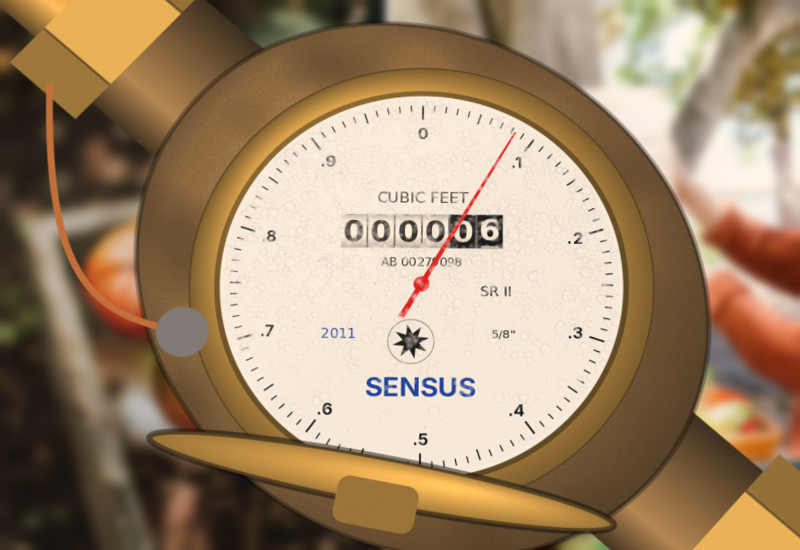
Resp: 6.08 ft³
